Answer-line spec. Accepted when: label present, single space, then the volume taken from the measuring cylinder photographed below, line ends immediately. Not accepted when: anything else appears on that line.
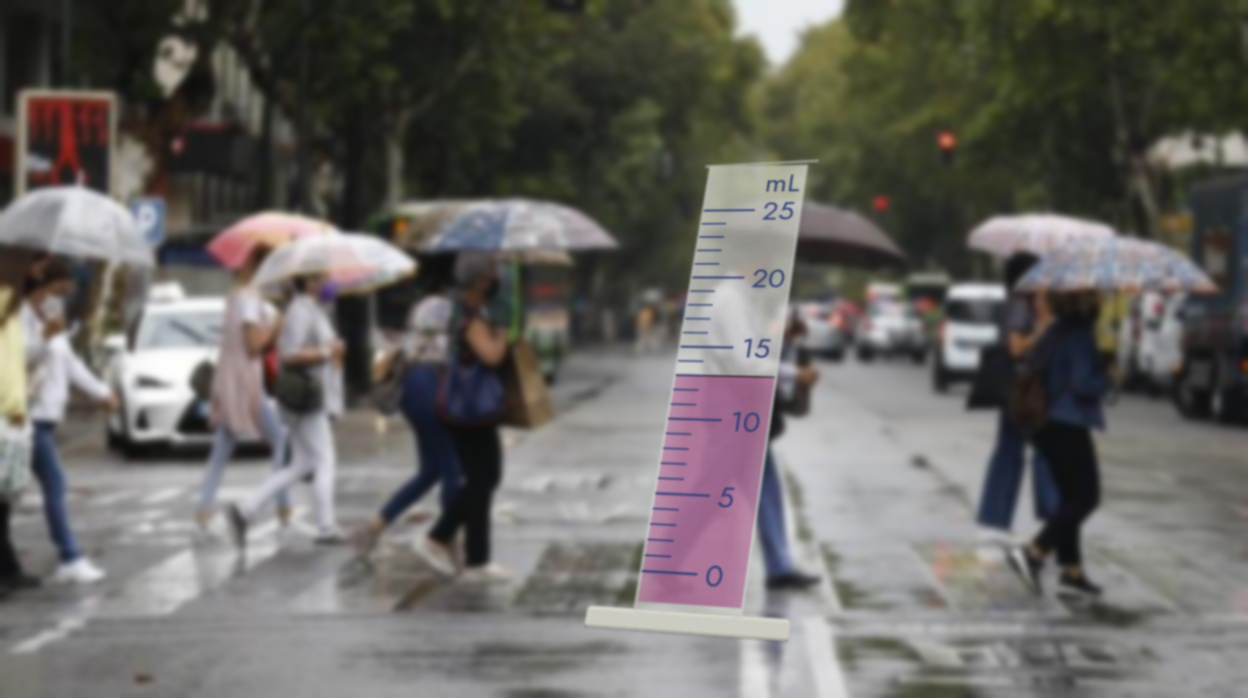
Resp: 13 mL
